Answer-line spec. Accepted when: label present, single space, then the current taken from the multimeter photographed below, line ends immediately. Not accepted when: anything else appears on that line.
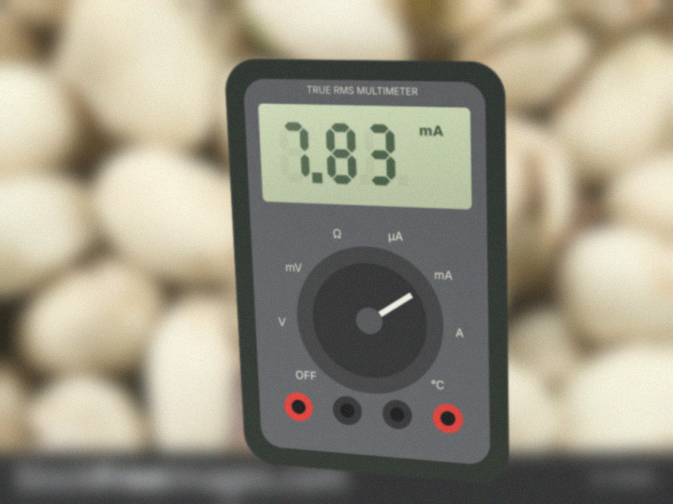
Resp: 7.83 mA
